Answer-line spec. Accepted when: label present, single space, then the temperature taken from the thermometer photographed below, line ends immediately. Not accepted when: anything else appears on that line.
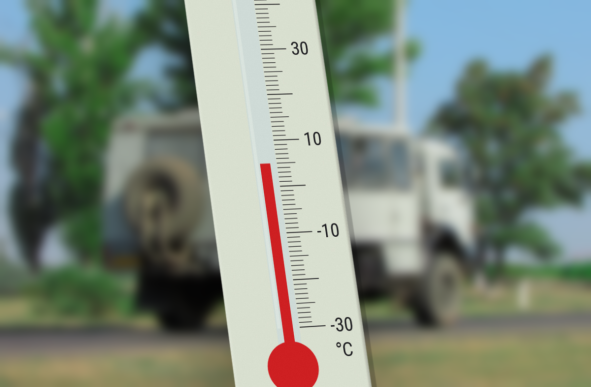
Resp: 5 °C
